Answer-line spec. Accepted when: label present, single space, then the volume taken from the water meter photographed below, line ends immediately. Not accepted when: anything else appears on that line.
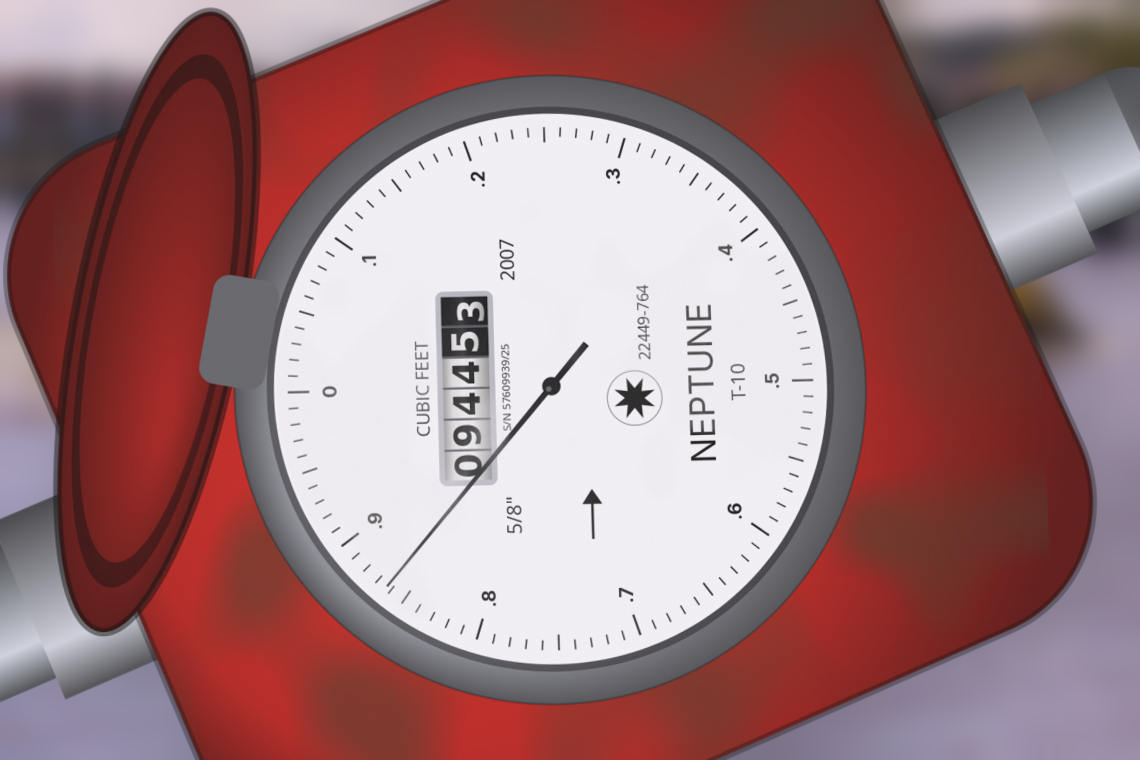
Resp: 94452.86 ft³
